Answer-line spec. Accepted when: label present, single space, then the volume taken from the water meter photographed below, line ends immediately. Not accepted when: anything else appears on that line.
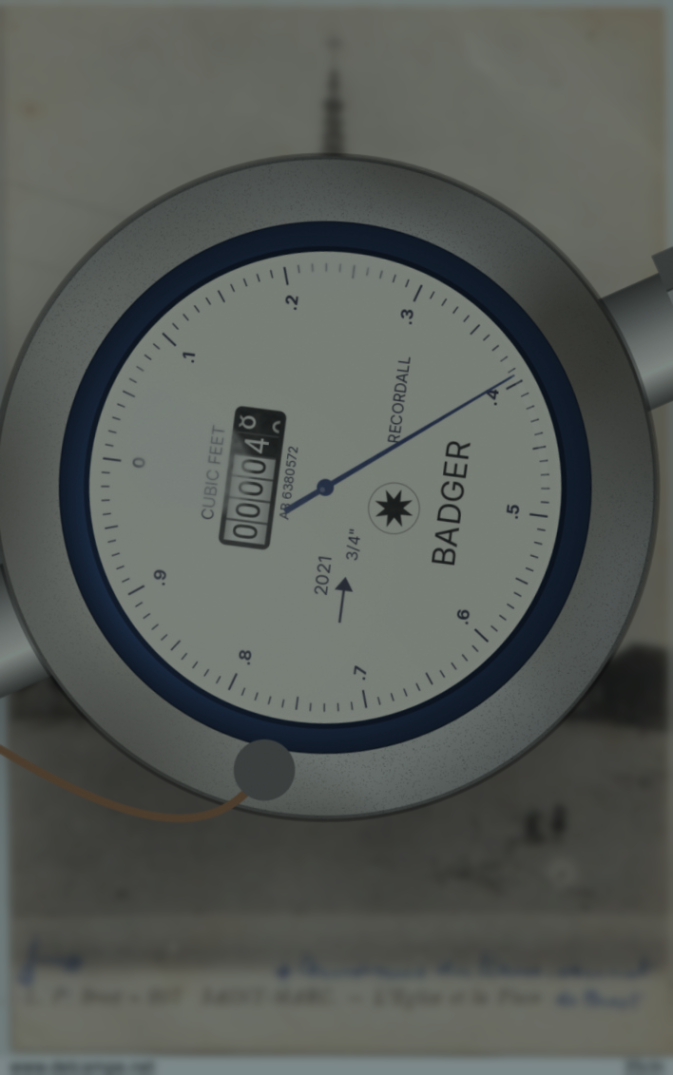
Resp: 48.39 ft³
